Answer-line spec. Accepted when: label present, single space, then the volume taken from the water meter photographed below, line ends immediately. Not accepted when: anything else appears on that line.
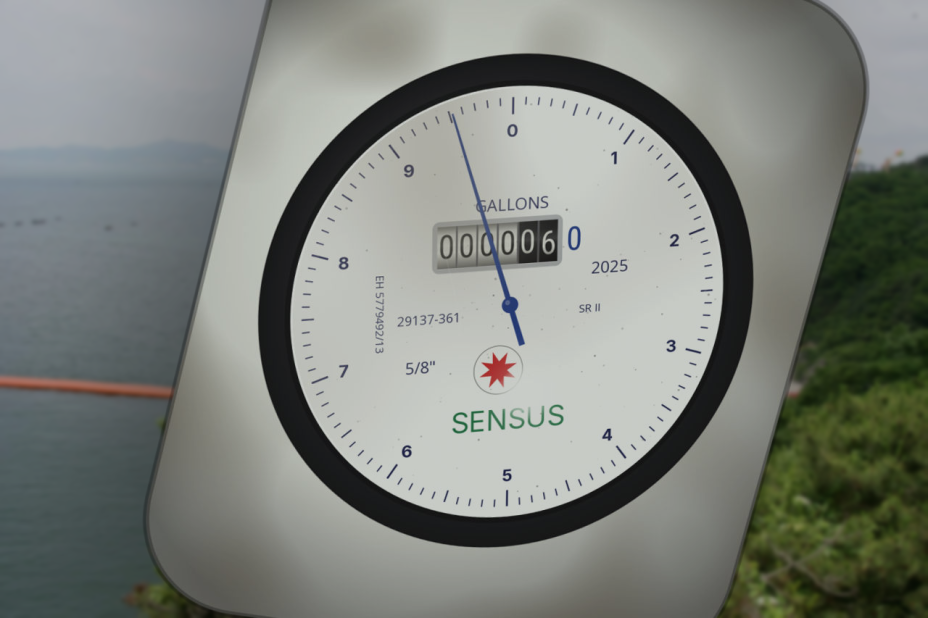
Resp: 59.5 gal
